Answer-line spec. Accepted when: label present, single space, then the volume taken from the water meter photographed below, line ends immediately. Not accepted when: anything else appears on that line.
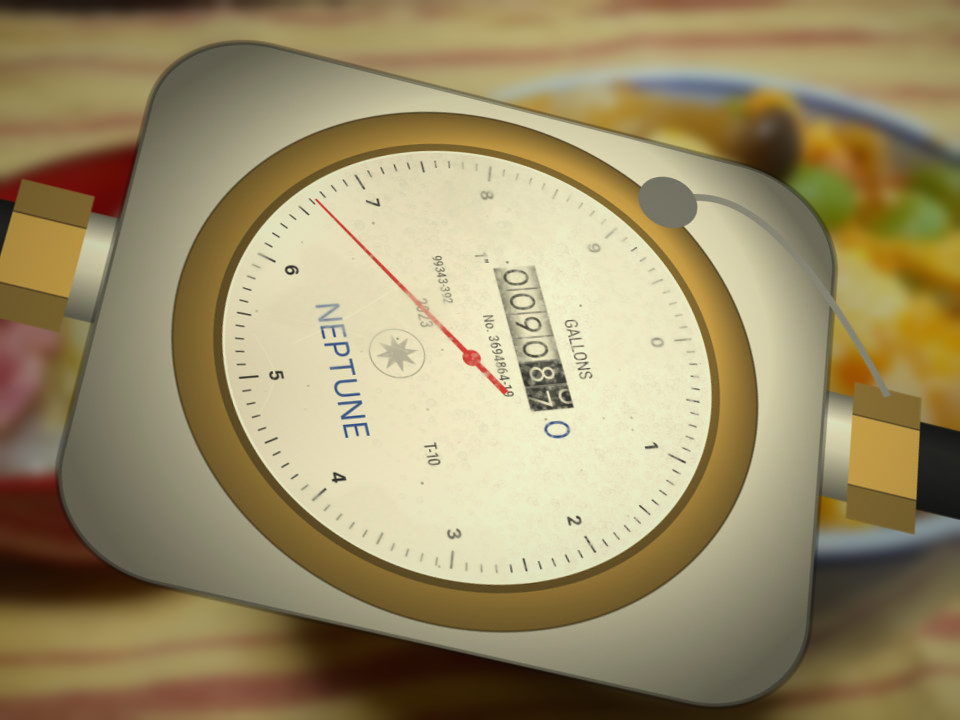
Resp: 90866.6 gal
